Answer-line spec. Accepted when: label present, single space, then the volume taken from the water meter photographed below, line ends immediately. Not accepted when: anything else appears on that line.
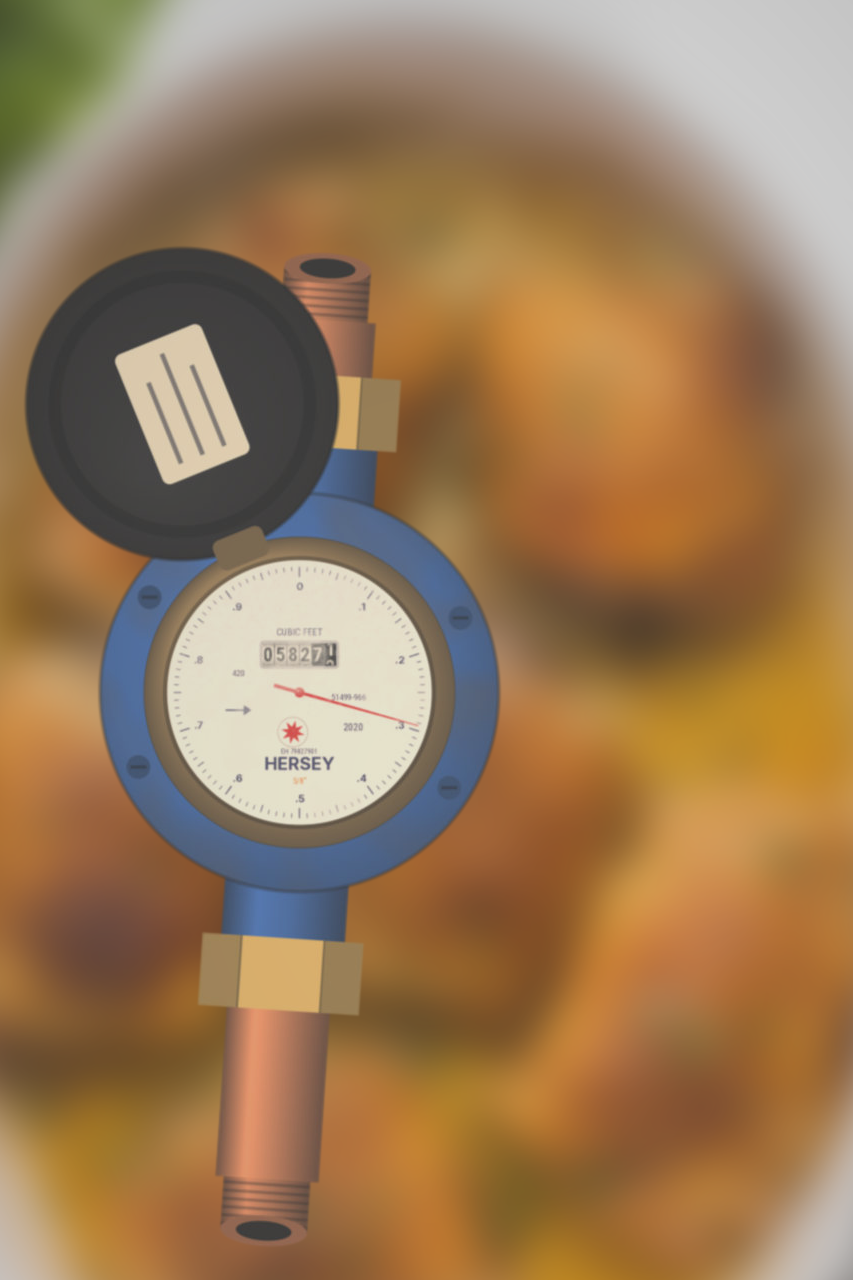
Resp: 58271.29 ft³
